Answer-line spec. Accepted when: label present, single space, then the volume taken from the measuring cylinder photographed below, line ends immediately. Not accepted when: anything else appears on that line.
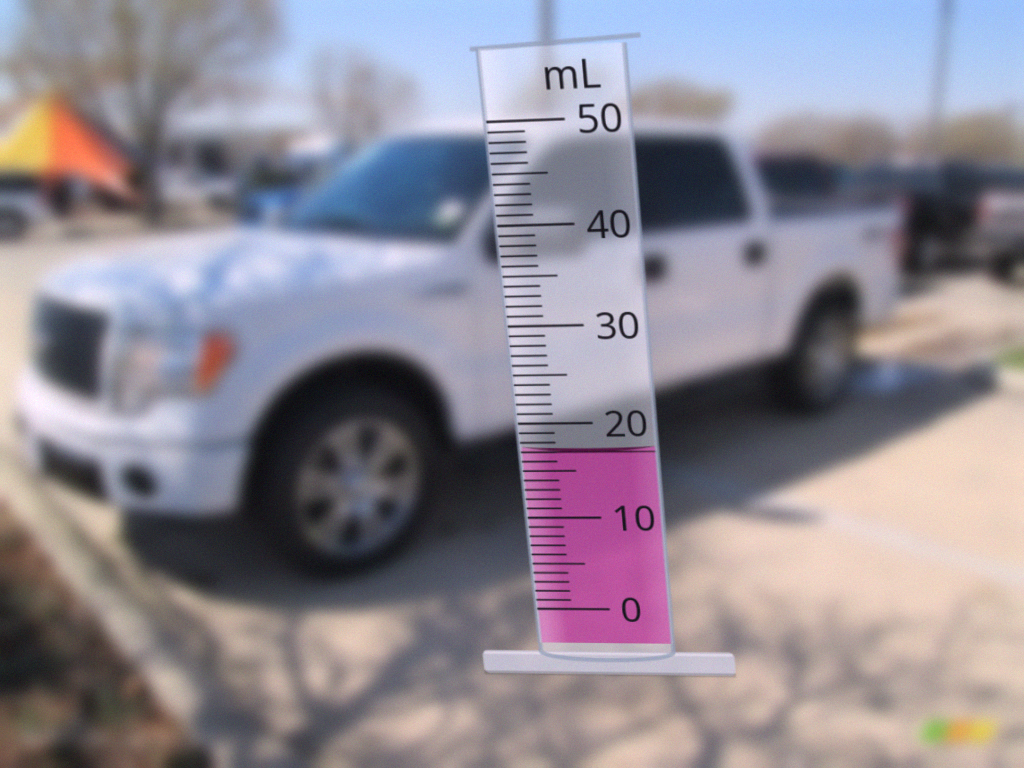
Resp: 17 mL
